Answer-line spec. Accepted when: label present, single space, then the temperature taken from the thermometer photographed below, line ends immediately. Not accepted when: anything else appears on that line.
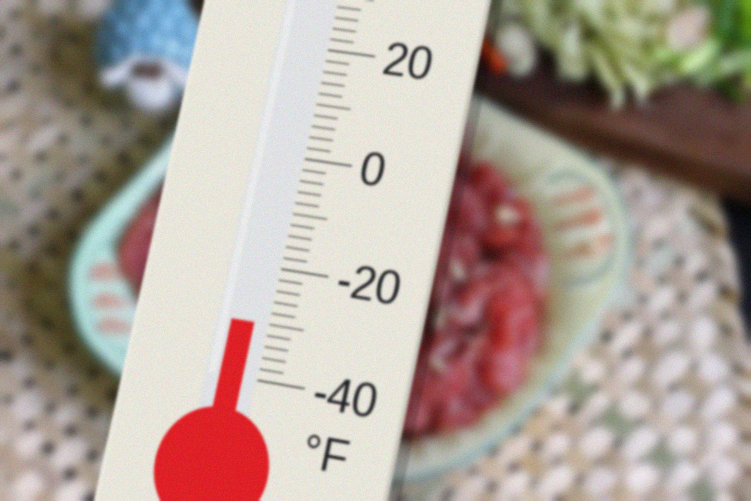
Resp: -30 °F
